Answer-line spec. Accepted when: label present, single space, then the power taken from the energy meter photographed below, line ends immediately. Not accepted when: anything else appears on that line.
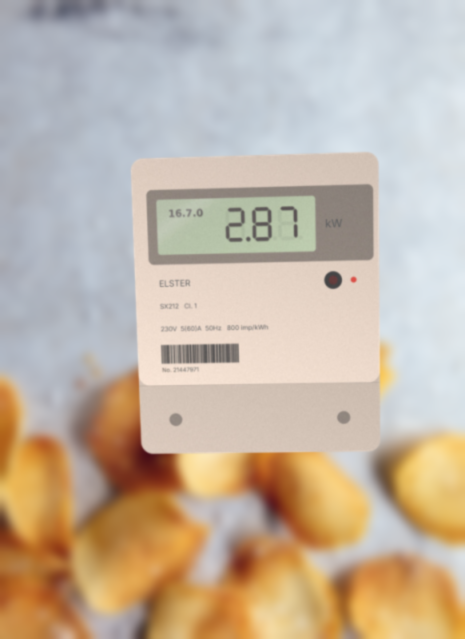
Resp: 2.87 kW
